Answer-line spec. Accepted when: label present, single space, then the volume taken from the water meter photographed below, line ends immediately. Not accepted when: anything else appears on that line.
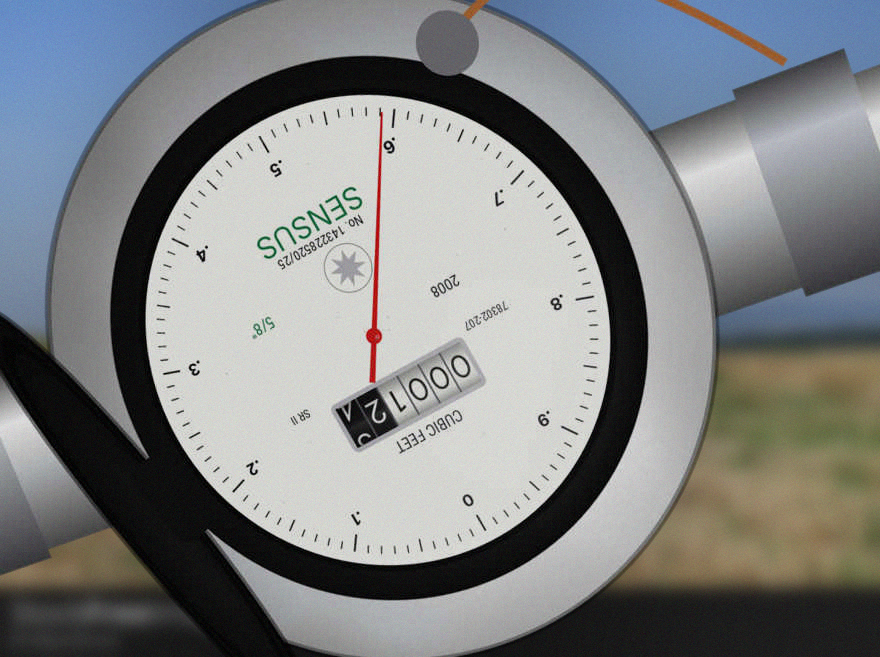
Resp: 123.59 ft³
